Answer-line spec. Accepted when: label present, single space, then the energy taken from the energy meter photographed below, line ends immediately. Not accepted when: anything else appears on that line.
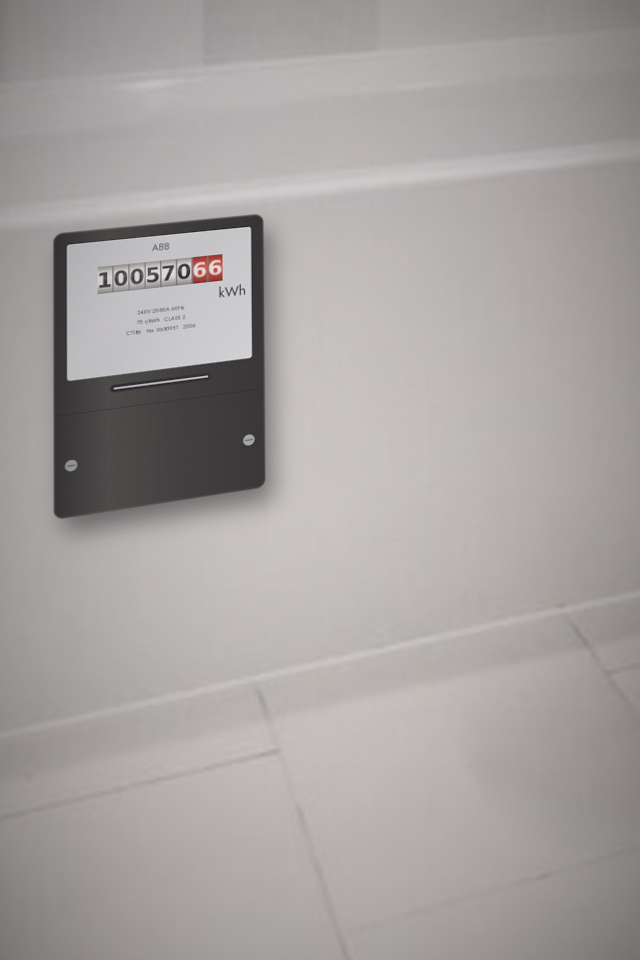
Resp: 100570.66 kWh
